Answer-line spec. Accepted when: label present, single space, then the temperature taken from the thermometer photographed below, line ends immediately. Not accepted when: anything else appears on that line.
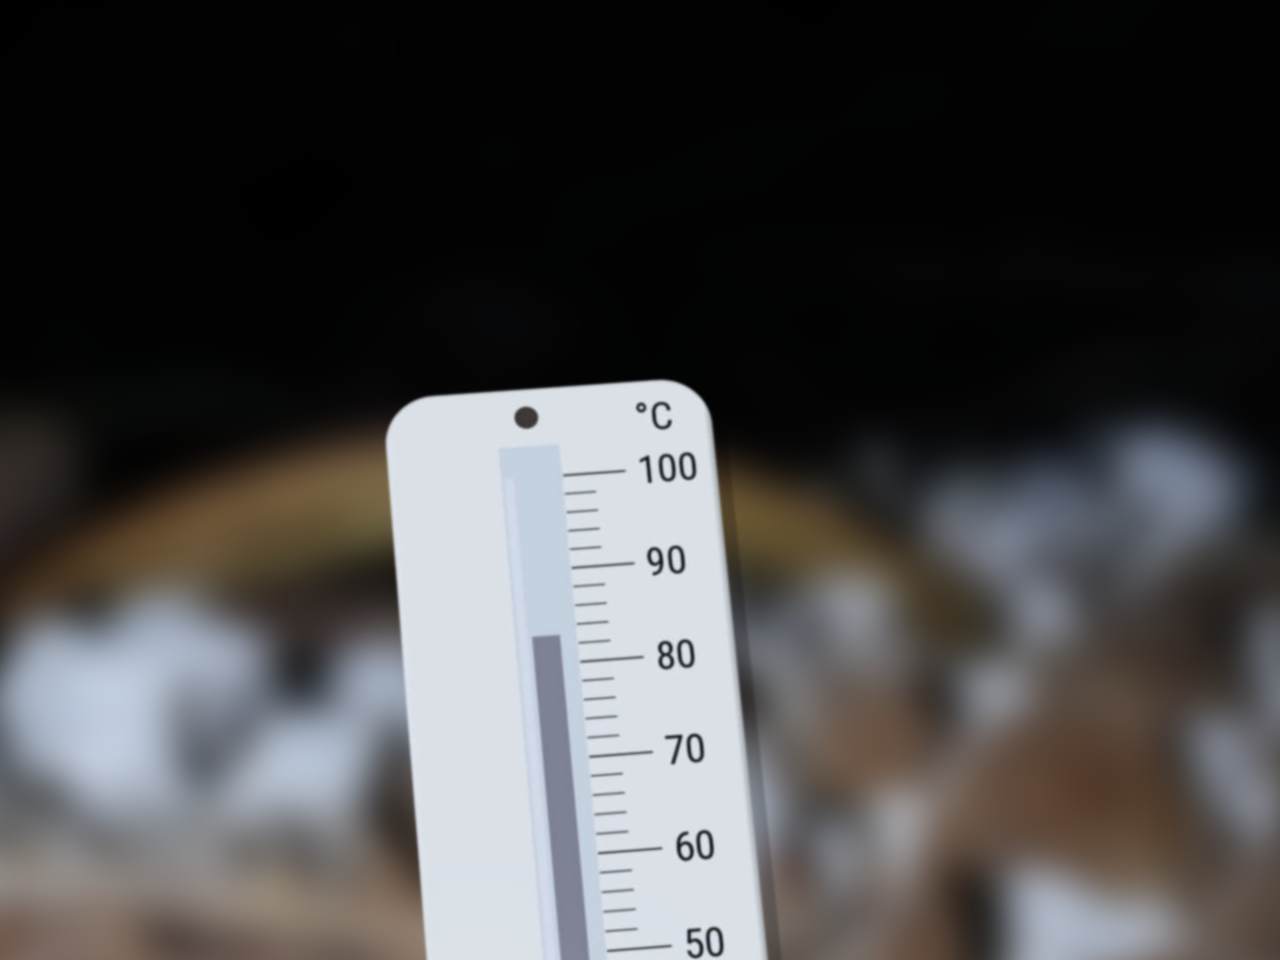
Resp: 83 °C
